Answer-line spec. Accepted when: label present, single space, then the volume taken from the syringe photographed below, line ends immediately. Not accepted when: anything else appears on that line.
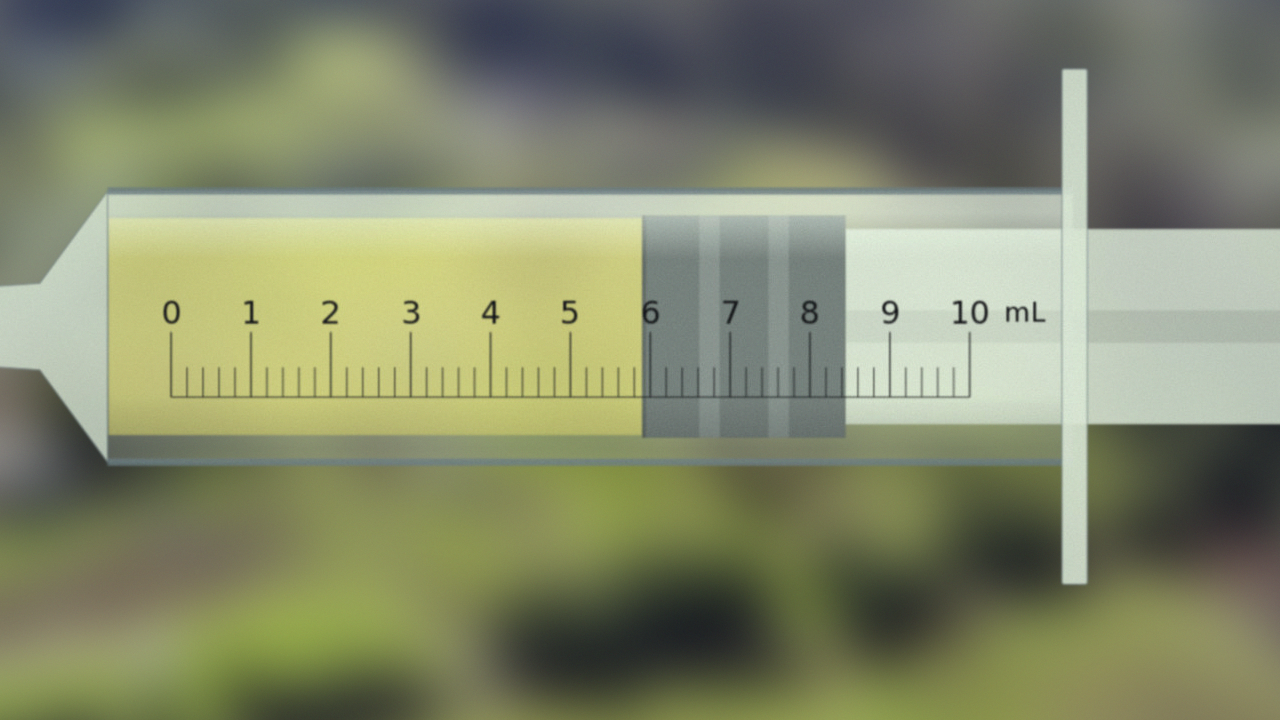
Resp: 5.9 mL
